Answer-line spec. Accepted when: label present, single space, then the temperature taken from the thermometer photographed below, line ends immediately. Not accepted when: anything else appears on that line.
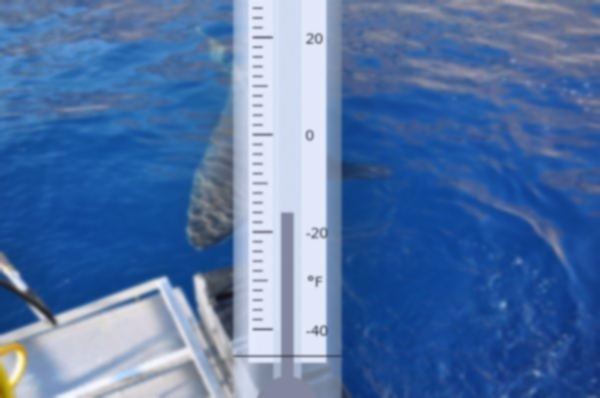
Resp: -16 °F
